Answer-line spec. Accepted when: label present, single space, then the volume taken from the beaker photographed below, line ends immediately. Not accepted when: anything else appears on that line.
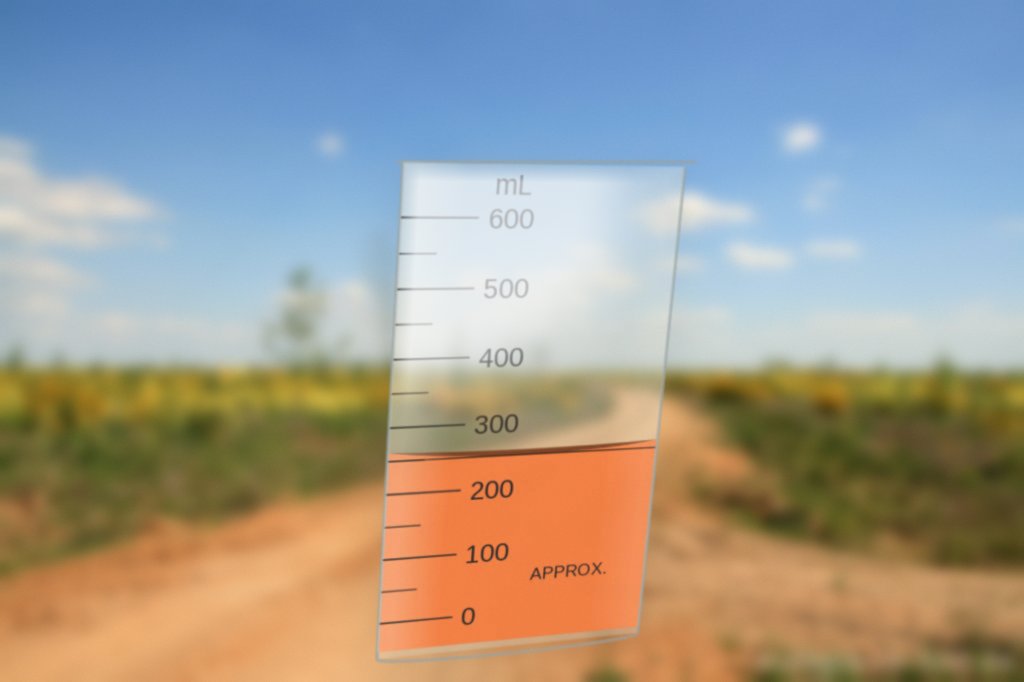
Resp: 250 mL
